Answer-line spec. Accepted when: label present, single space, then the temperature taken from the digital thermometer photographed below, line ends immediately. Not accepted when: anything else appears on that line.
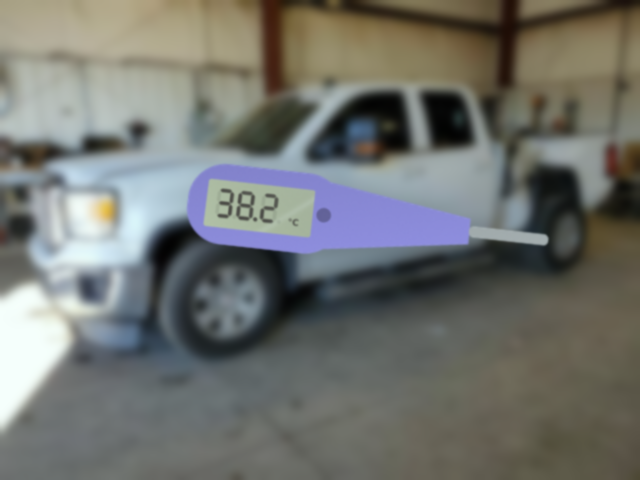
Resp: 38.2 °C
